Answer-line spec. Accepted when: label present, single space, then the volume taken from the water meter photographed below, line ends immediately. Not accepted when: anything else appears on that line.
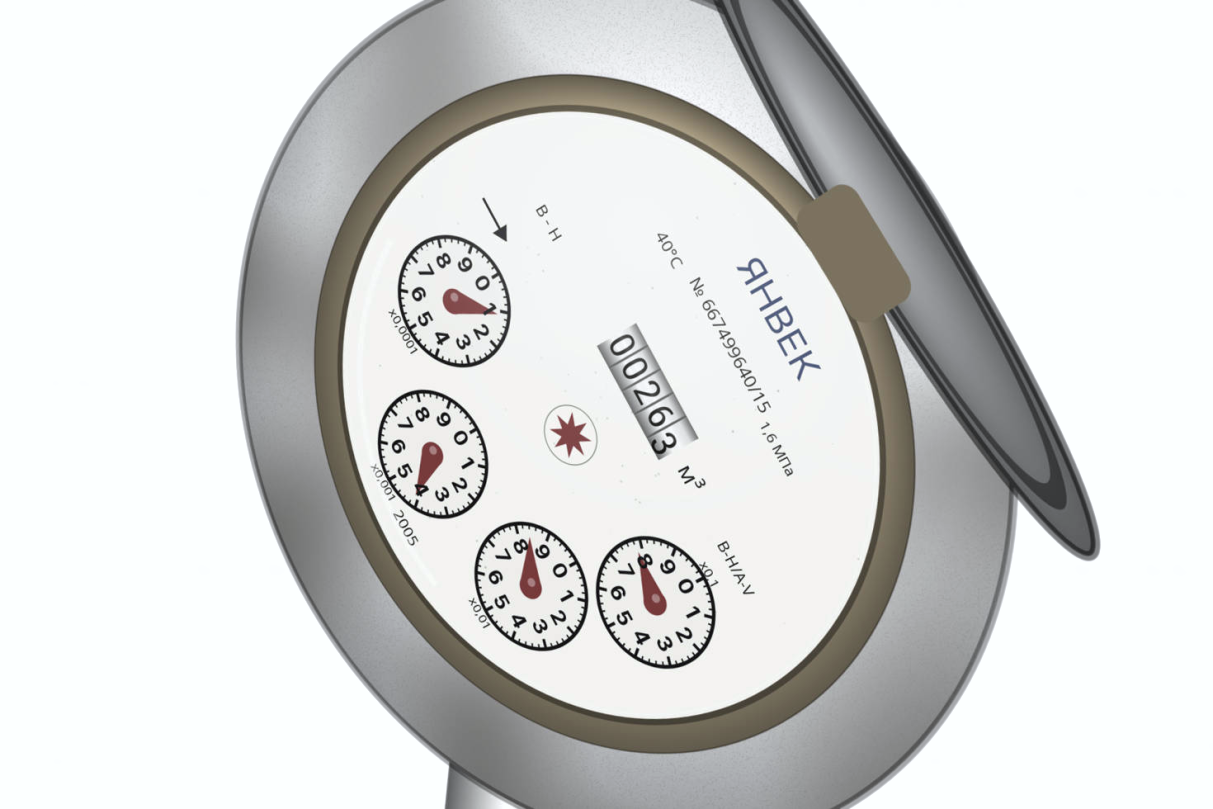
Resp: 262.7841 m³
